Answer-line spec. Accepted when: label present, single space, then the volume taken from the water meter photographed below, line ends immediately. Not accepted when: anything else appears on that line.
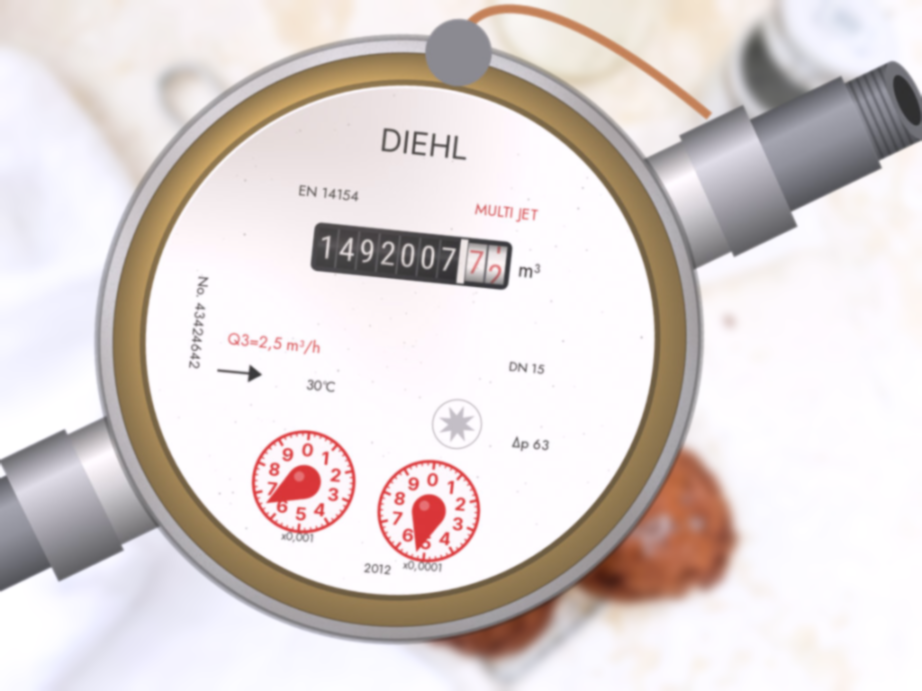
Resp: 1492007.7165 m³
